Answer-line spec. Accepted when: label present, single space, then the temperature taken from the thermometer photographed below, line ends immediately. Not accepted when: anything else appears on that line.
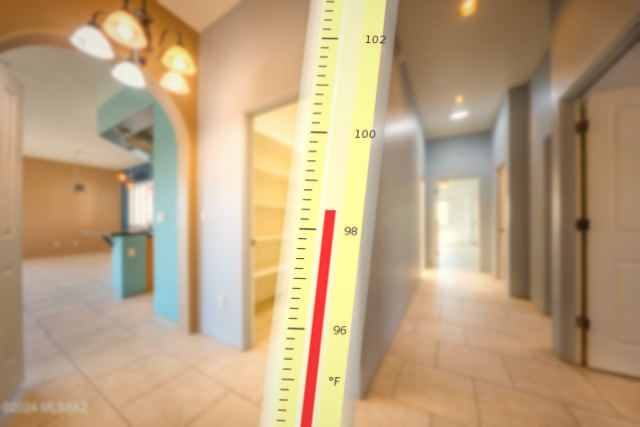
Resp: 98.4 °F
